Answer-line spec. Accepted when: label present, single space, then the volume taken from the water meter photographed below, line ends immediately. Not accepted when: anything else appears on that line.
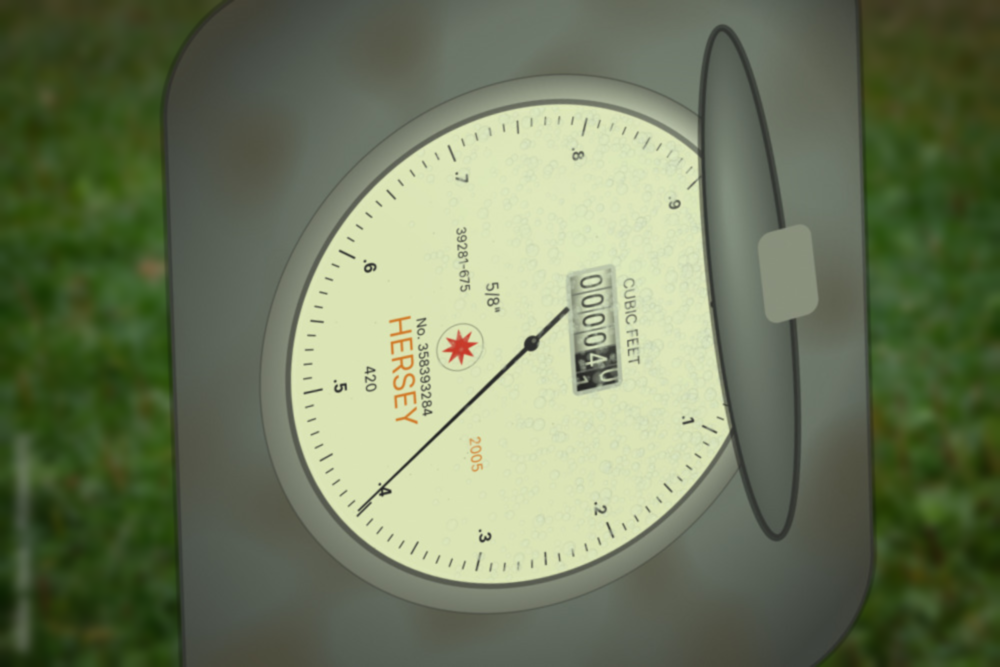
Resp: 40.40 ft³
